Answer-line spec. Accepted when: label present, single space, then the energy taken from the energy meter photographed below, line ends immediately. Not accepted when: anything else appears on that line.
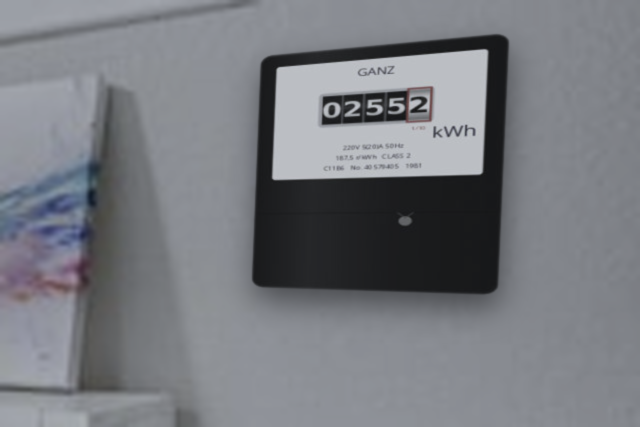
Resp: 255.2 kWh
